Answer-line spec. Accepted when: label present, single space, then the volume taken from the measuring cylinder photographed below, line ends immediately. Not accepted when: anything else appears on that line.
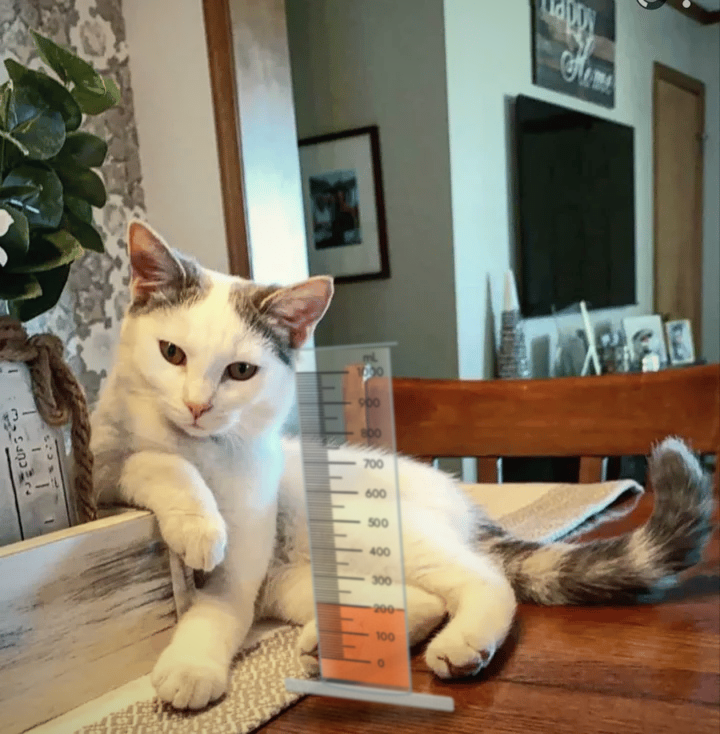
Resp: 200 mL
